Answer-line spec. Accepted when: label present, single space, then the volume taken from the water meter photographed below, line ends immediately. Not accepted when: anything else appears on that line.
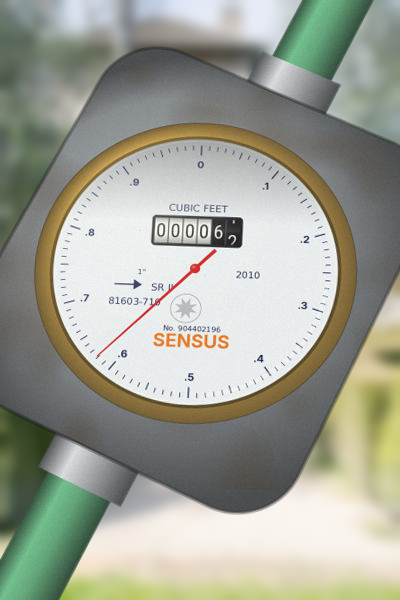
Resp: 61.62 ft³
